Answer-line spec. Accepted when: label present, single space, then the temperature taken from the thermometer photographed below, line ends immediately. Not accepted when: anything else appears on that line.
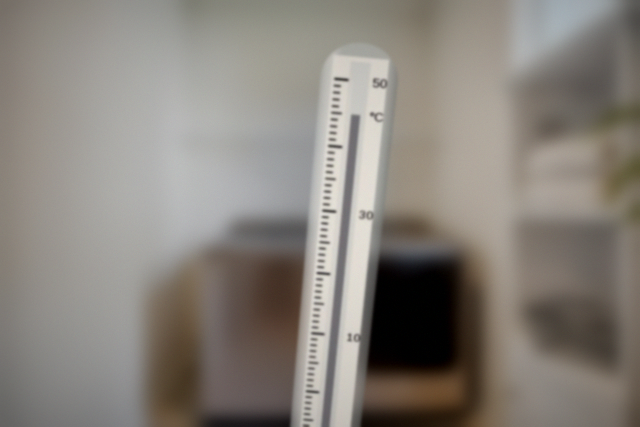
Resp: 45 °C
